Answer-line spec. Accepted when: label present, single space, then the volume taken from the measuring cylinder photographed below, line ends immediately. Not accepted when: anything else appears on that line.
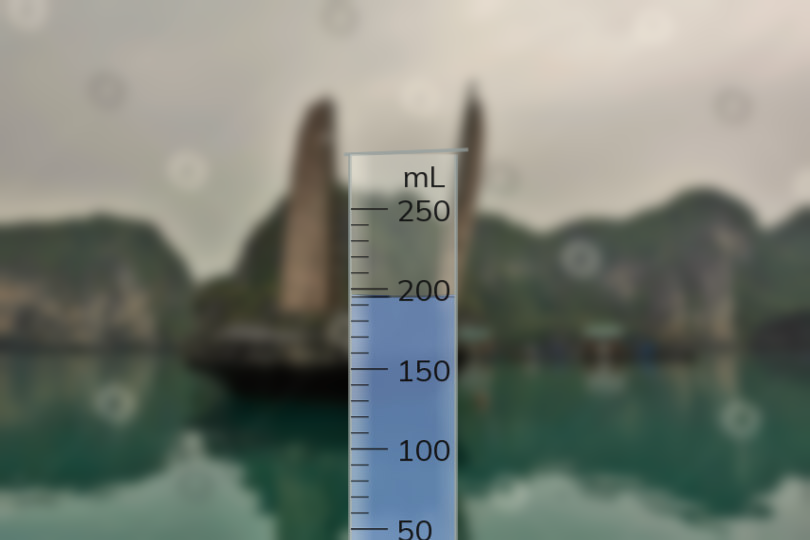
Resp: 195 mL
